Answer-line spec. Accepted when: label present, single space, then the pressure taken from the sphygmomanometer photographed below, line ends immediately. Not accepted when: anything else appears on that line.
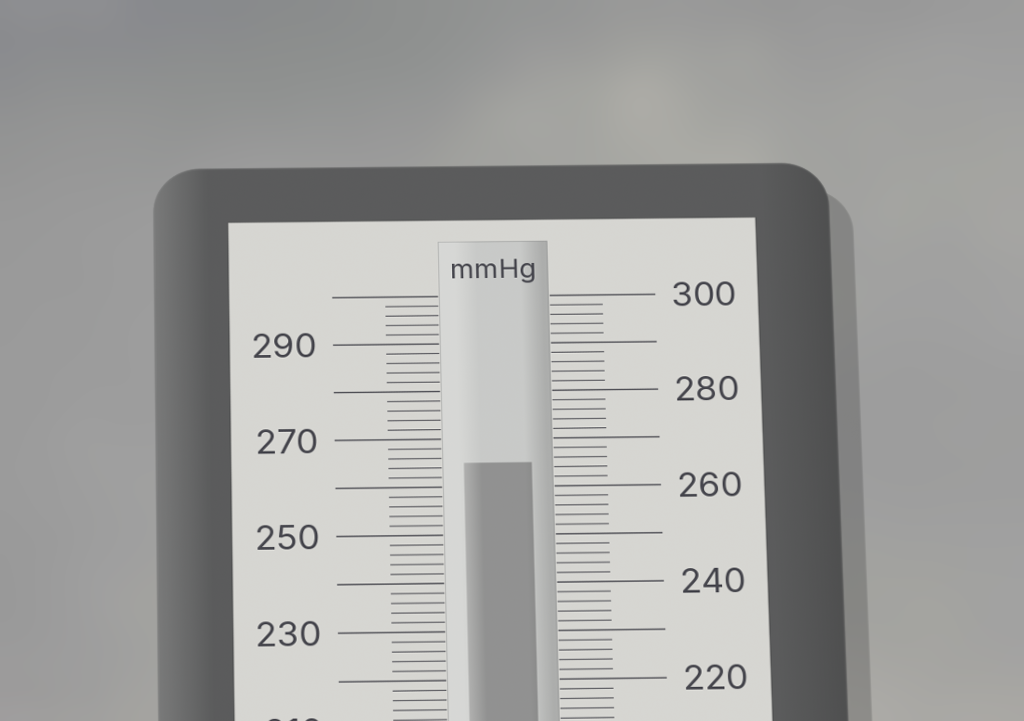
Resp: 265 mmHg
